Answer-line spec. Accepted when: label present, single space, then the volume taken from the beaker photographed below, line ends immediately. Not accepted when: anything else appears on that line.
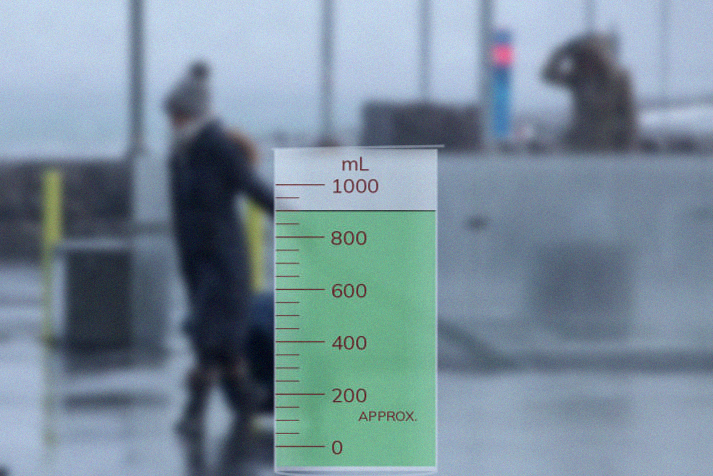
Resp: 900 mL
